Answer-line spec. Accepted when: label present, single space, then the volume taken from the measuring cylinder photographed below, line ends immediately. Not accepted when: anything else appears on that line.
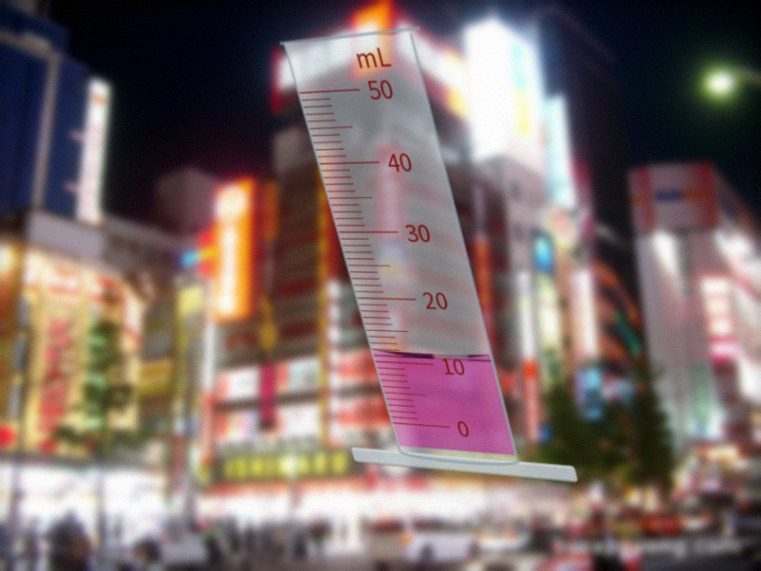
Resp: 11 mL
